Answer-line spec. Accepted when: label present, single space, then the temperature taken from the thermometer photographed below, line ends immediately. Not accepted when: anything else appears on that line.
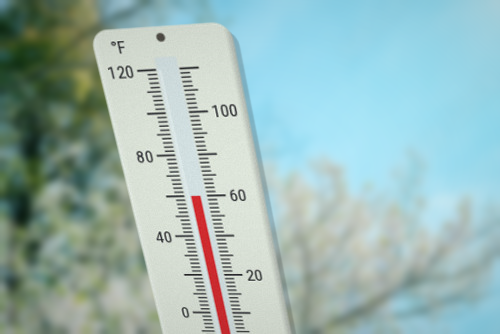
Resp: 60 °F
